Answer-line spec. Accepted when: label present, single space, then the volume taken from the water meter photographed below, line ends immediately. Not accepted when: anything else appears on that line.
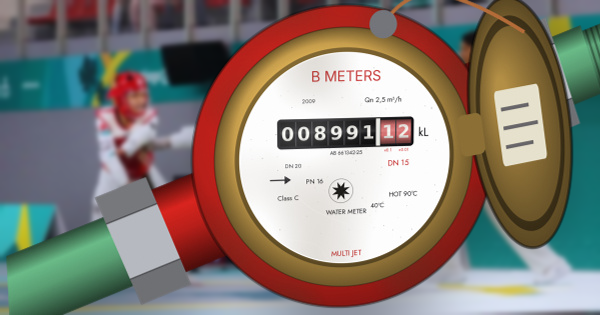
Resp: 8991.12 kL
